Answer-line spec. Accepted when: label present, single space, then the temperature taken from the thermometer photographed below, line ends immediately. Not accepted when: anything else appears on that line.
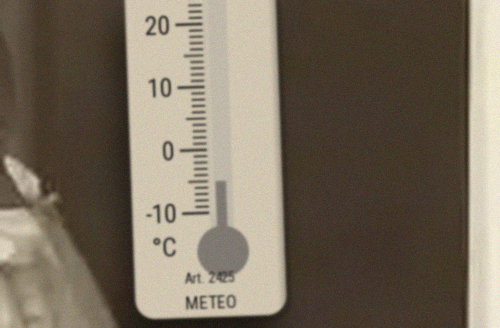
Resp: -5 °C
